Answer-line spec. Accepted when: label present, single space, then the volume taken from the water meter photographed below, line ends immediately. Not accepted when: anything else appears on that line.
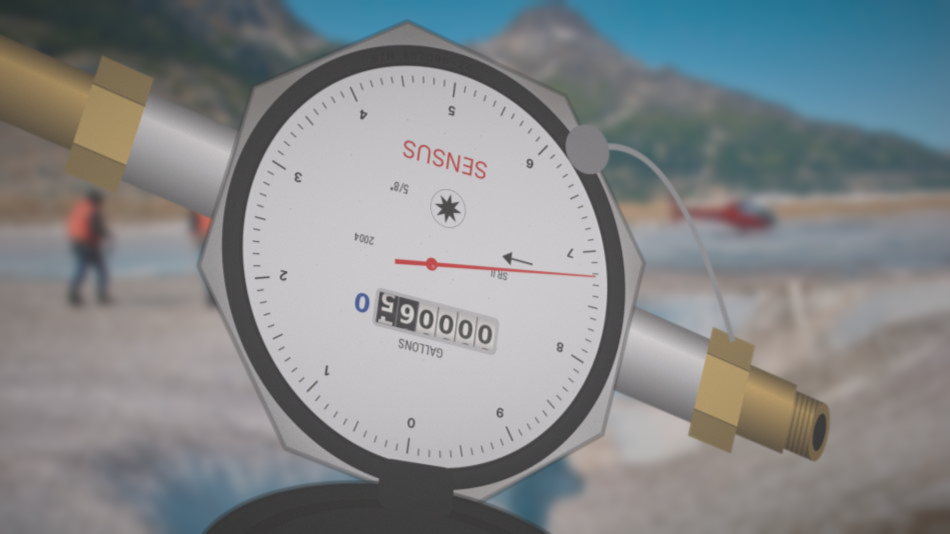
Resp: 647.2 gal
